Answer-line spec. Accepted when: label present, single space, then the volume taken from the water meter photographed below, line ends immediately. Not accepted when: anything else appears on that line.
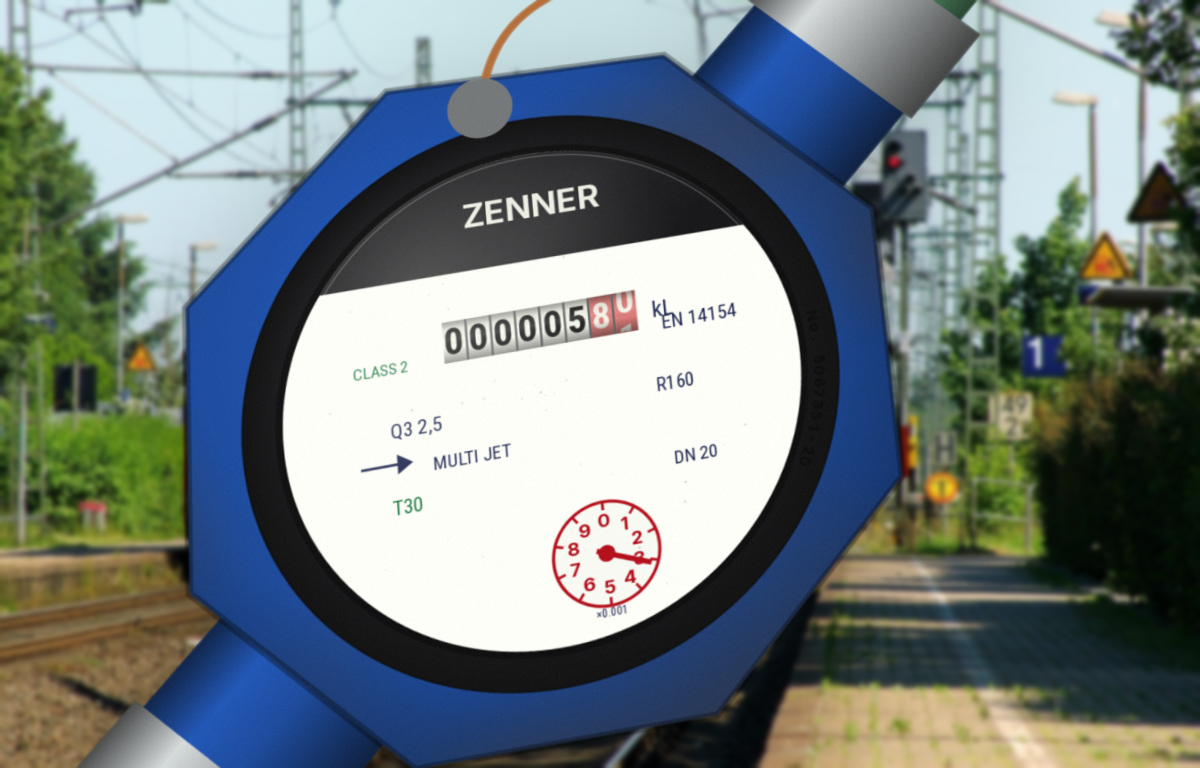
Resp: 5.803 kL
